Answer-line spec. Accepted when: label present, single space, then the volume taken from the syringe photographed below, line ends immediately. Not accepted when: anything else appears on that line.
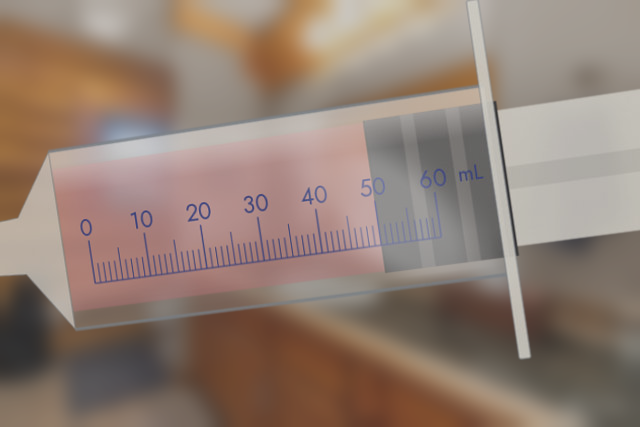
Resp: 50 mL
